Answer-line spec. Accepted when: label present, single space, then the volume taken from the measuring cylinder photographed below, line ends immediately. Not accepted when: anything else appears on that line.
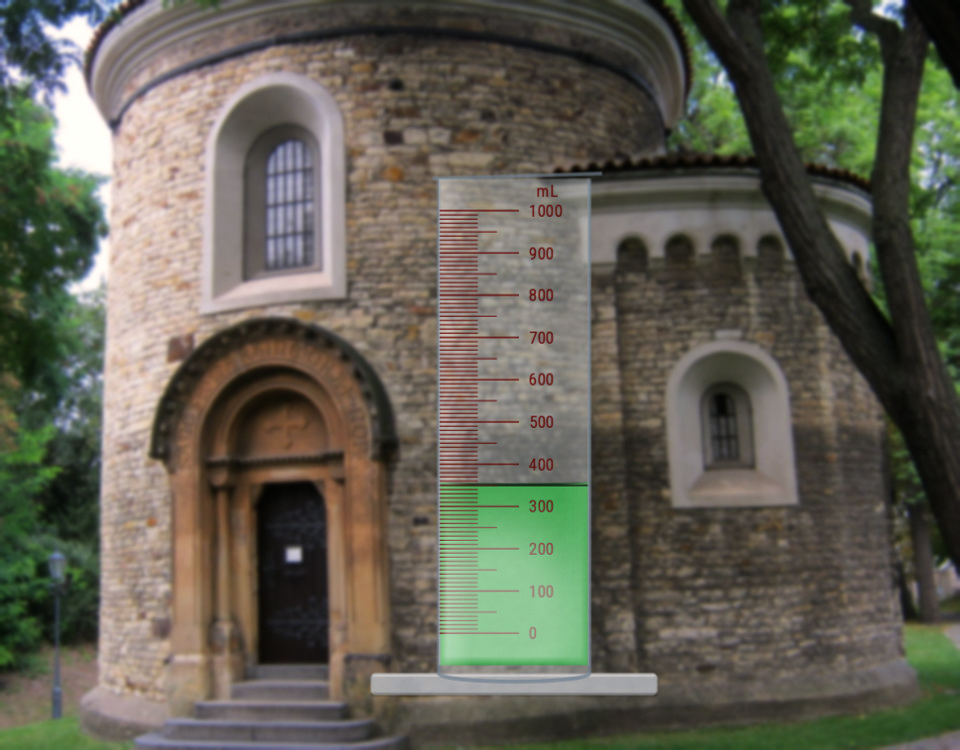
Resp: 350 mL
